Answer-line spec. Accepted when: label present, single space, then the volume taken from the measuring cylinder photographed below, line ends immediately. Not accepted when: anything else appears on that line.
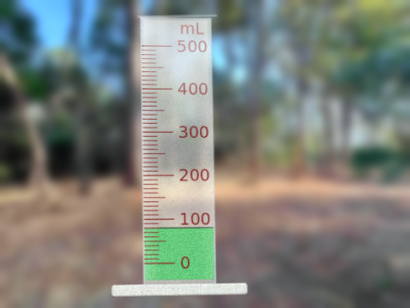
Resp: 80 mL
